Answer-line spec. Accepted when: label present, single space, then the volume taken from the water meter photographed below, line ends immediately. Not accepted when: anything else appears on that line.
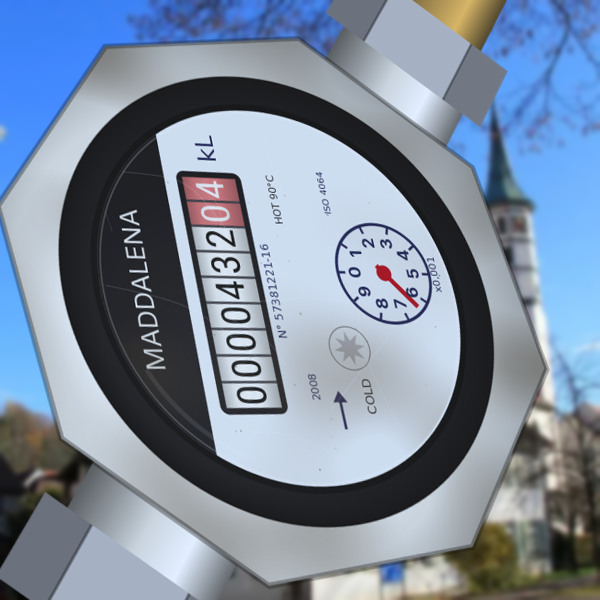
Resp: 432.046 kL
